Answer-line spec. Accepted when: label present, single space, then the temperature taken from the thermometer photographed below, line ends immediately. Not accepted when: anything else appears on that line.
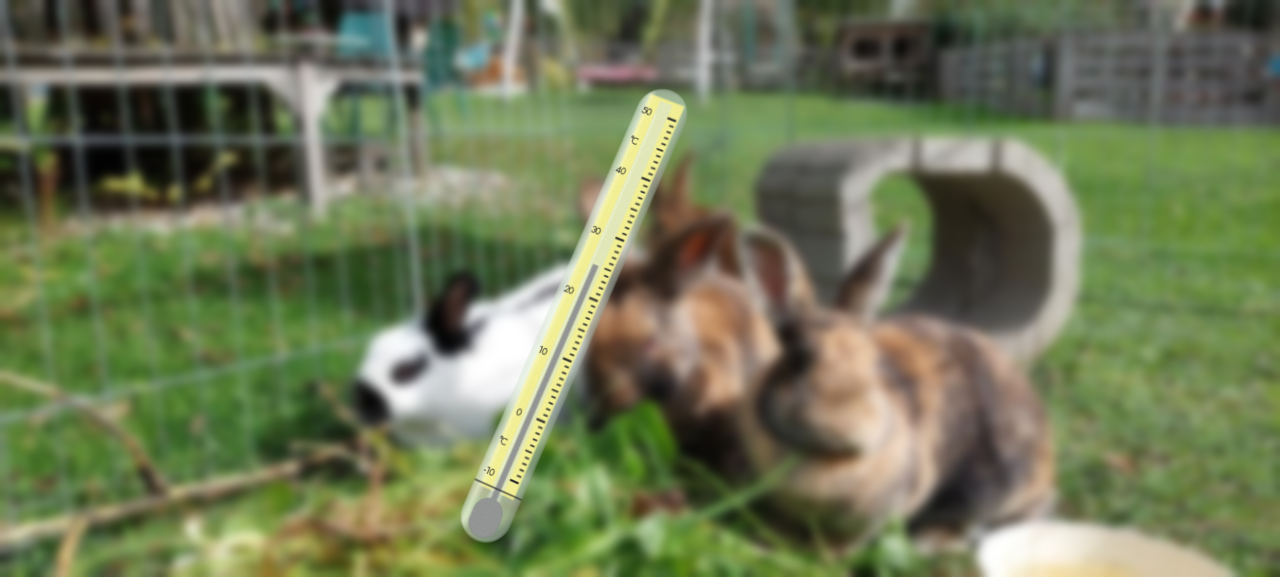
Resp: 25 °C
